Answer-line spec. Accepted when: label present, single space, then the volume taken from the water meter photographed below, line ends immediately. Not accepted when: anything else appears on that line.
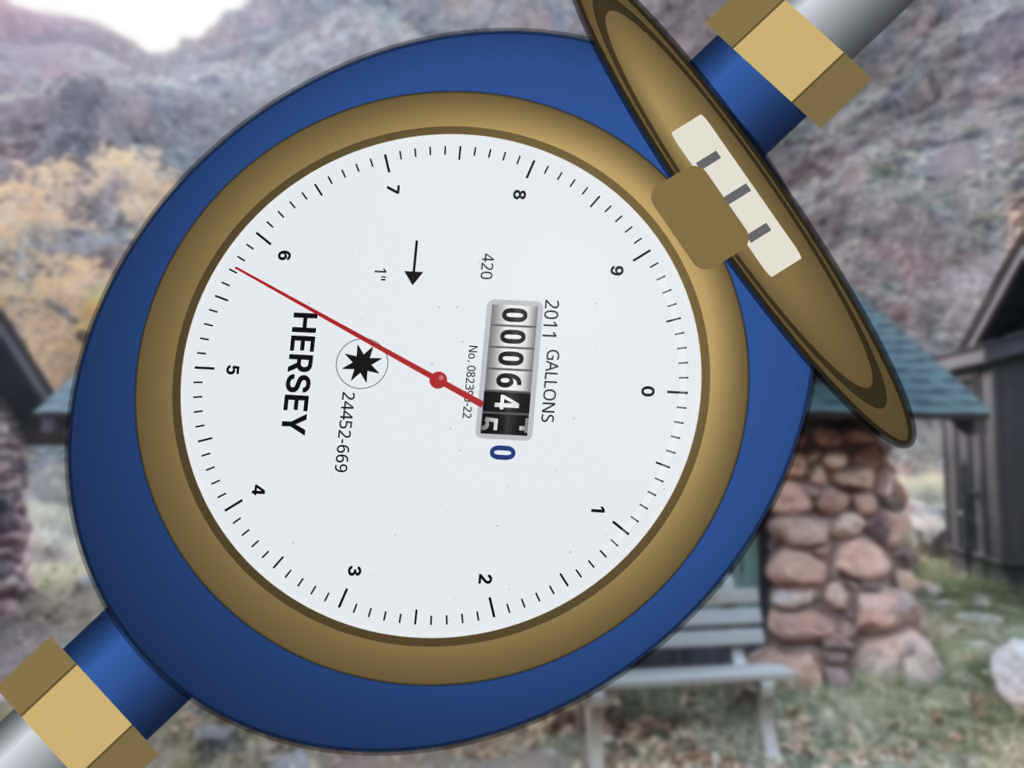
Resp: 6445.7 gal
